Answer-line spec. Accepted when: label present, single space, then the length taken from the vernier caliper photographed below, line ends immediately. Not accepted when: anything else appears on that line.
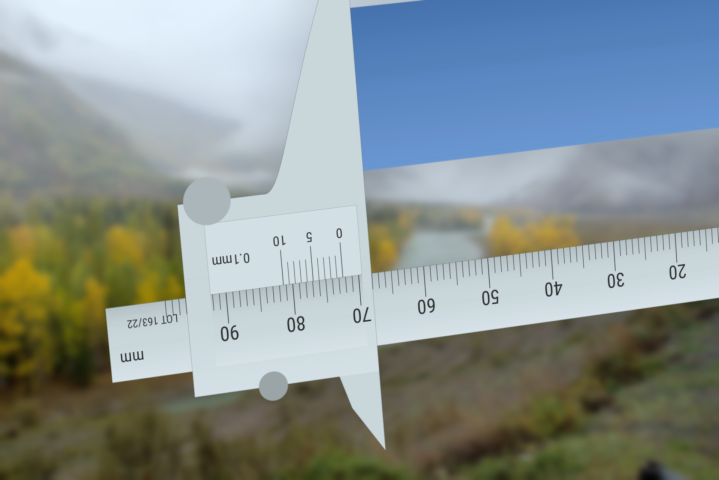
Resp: 72.4 mm
